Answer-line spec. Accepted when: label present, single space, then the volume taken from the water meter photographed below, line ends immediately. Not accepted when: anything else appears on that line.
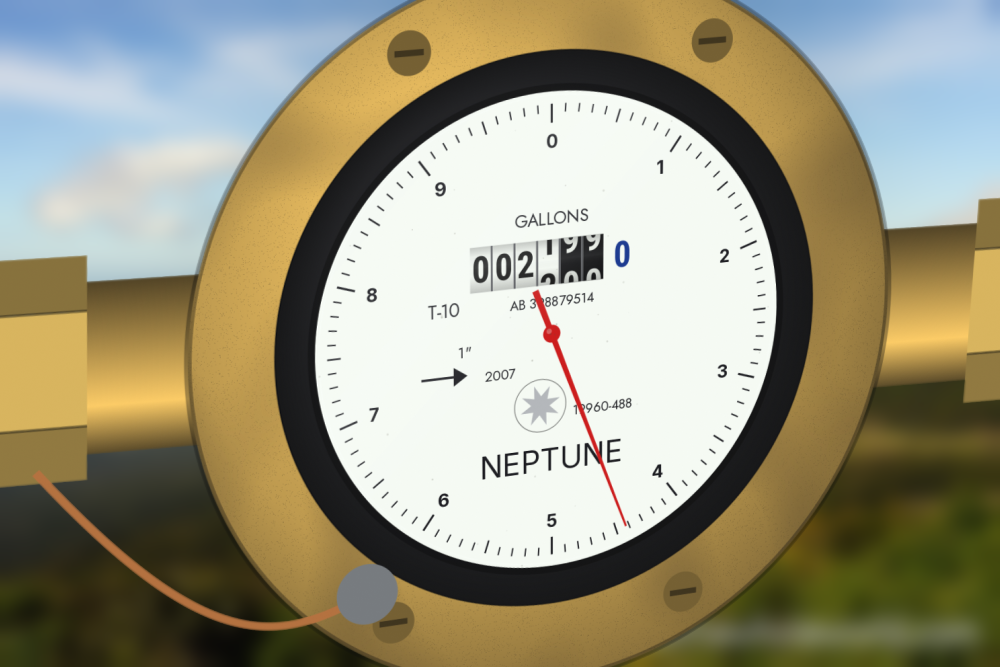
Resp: 21994.4 gal
